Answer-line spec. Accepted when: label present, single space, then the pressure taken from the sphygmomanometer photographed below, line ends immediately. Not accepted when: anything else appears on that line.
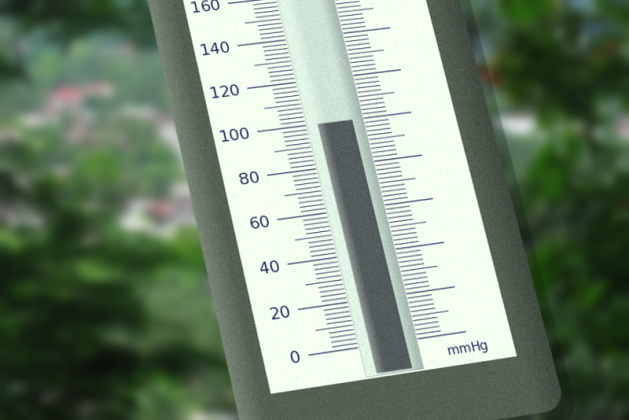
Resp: 100 mmHg
